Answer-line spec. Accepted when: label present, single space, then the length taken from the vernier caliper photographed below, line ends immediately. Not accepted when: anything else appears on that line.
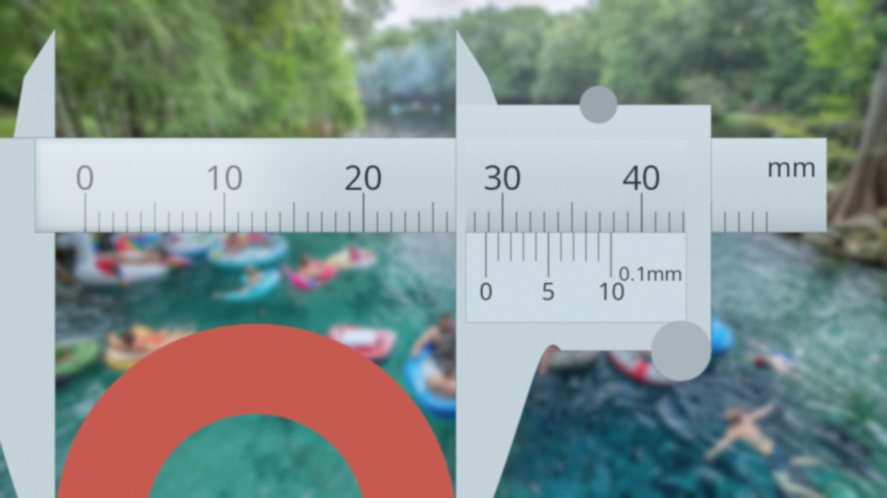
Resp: 28.8 mm
